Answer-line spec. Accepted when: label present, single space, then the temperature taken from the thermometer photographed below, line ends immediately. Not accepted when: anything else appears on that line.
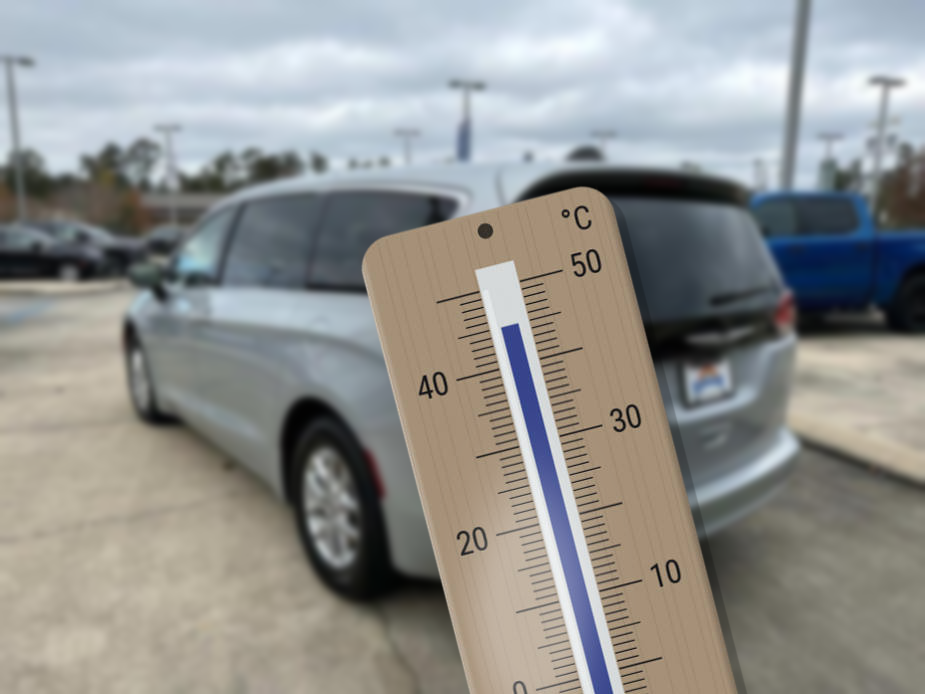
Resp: 45 °C
